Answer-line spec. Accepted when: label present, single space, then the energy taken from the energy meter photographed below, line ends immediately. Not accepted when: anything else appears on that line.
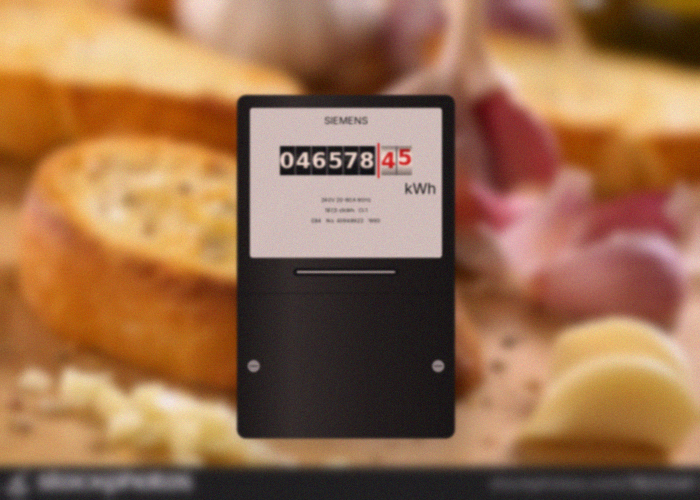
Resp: 46578.45 kWh
